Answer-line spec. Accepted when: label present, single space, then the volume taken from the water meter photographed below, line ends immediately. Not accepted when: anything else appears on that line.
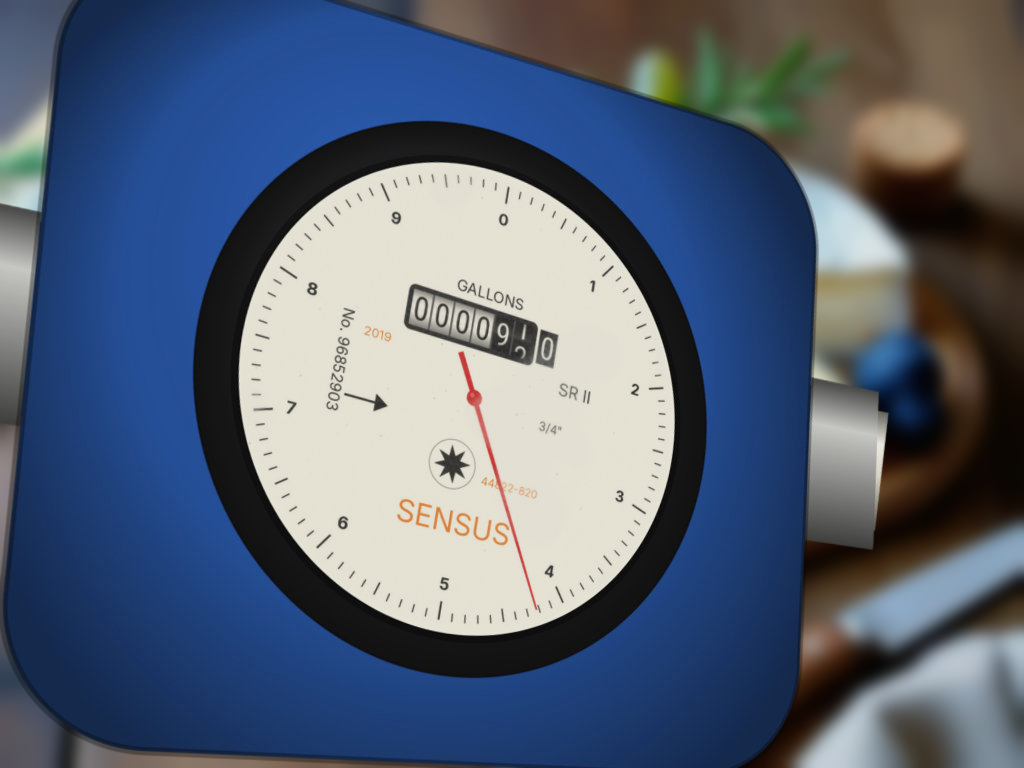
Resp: 914.2 gal
